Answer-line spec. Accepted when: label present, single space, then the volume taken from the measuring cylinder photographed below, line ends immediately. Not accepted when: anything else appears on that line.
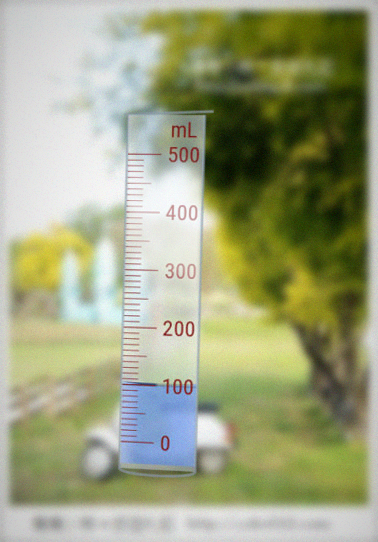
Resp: 100 mL
